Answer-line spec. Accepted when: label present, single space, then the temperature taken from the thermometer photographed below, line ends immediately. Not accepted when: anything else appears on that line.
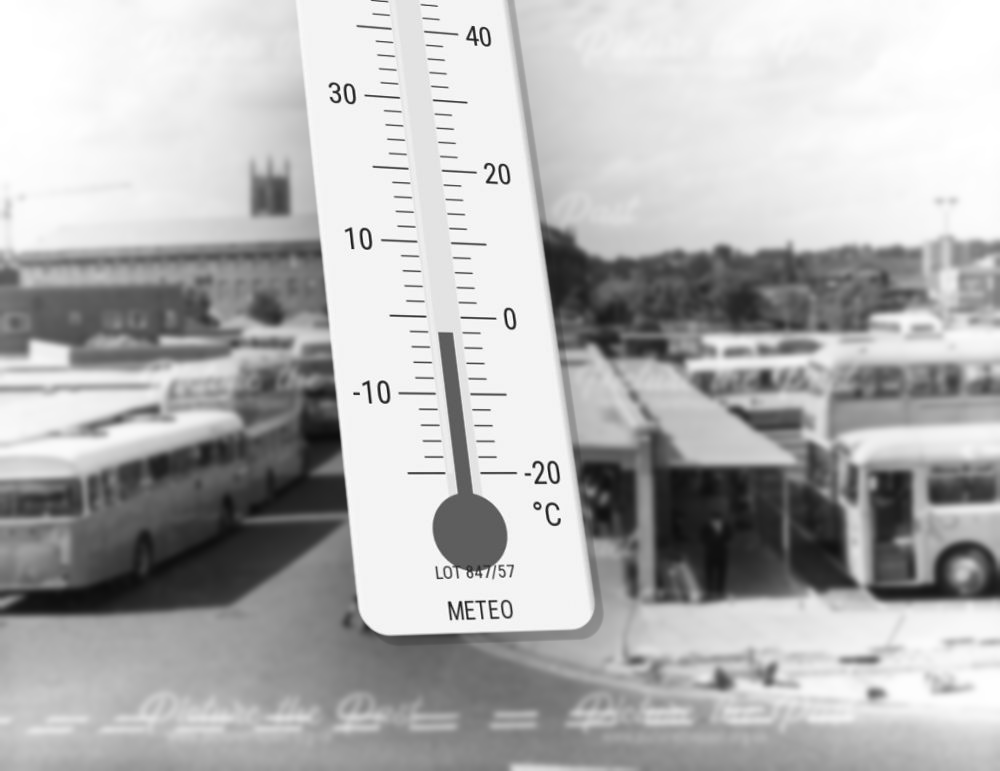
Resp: -2 °C
